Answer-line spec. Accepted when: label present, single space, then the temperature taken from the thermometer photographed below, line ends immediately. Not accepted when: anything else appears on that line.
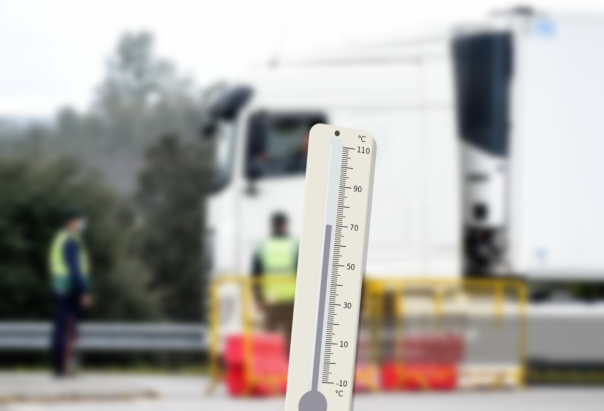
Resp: 70 °C
